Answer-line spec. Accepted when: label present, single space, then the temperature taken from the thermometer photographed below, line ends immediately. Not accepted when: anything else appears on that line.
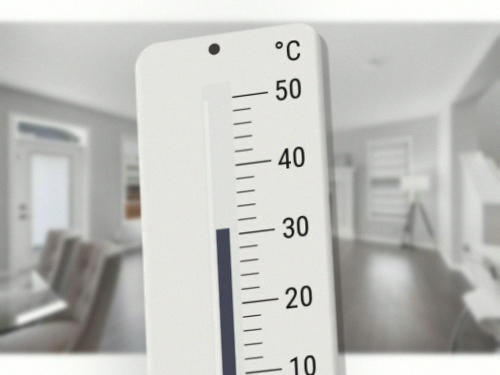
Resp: 31 °C
